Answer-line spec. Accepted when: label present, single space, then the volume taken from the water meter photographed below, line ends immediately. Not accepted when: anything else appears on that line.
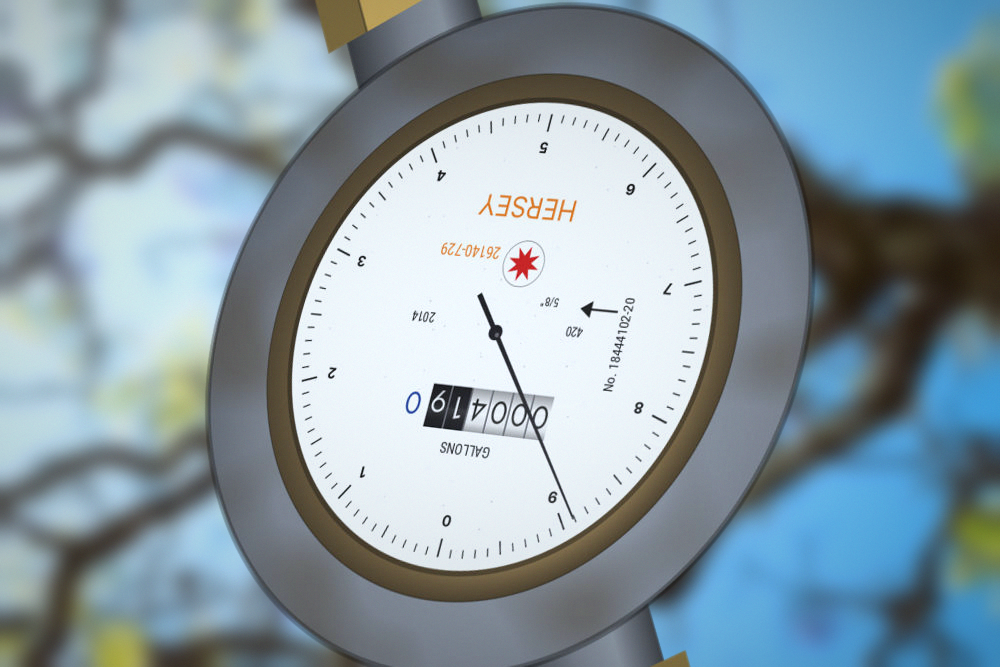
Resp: 4188.9 gal
